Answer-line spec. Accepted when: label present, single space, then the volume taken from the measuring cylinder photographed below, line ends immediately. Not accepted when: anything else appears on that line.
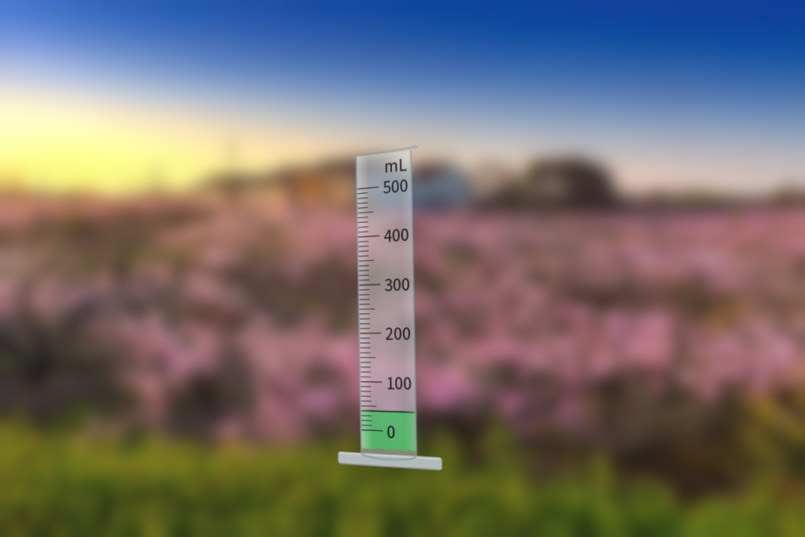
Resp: 40 mL
